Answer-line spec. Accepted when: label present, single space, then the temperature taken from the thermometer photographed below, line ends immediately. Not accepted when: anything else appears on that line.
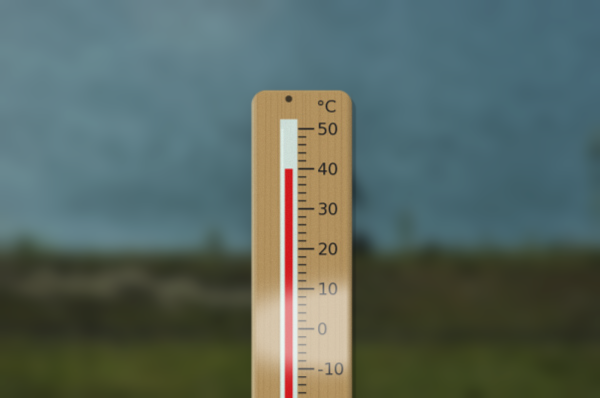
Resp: 40 °C
